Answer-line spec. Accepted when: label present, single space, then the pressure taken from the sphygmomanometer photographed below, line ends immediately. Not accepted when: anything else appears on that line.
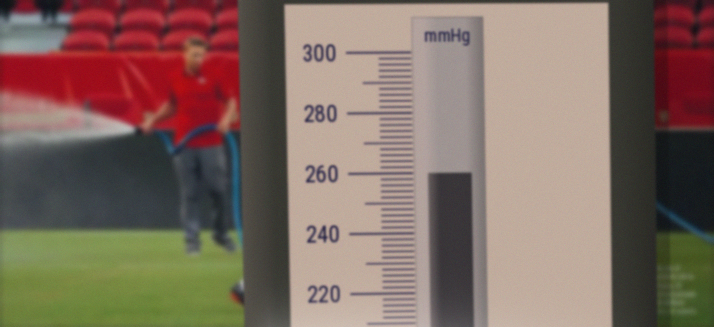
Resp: 260 mmHg
